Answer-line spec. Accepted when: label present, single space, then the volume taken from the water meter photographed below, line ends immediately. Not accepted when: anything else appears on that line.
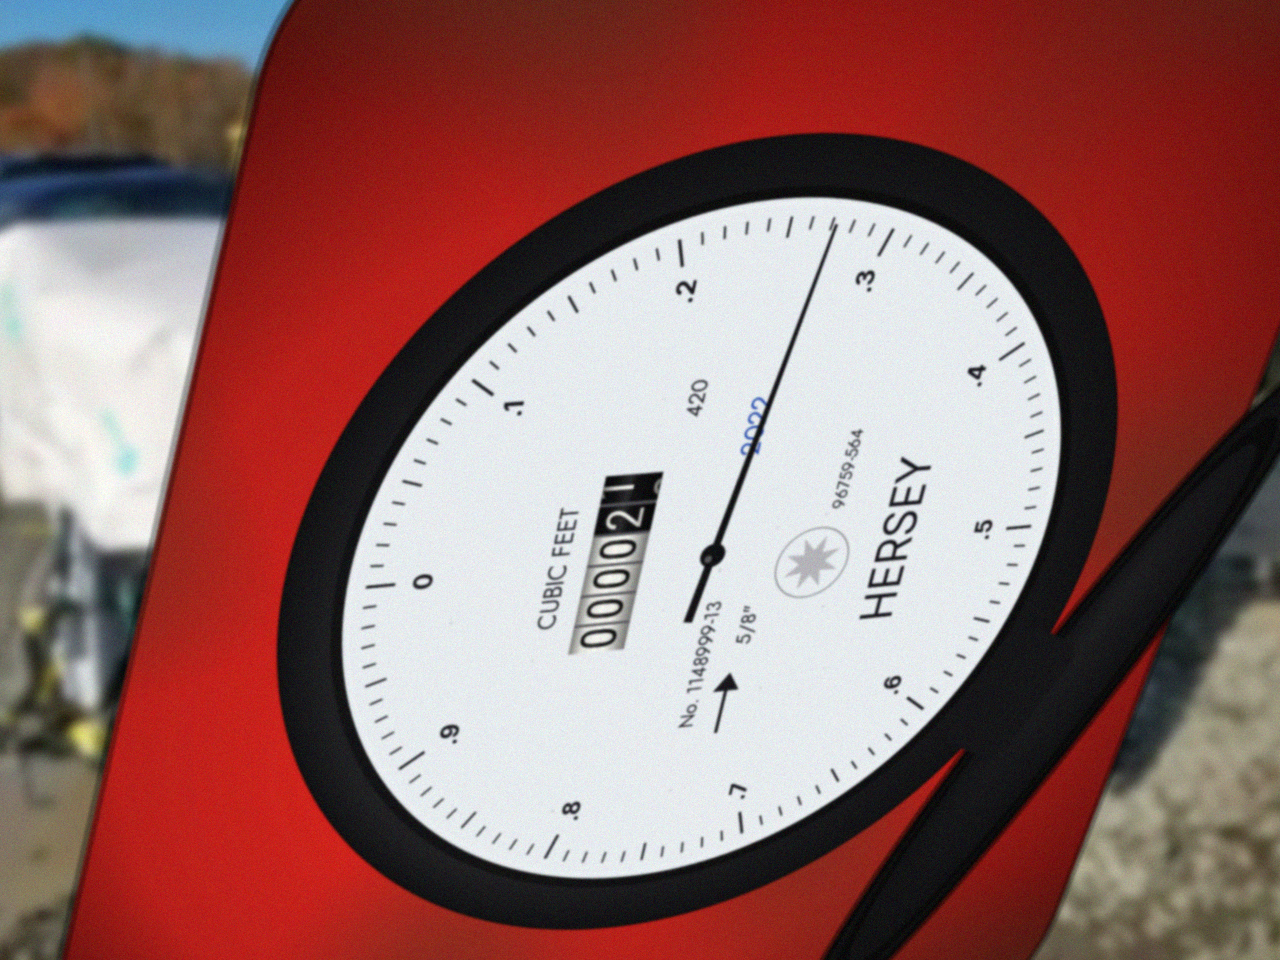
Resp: 21.27 ft³
